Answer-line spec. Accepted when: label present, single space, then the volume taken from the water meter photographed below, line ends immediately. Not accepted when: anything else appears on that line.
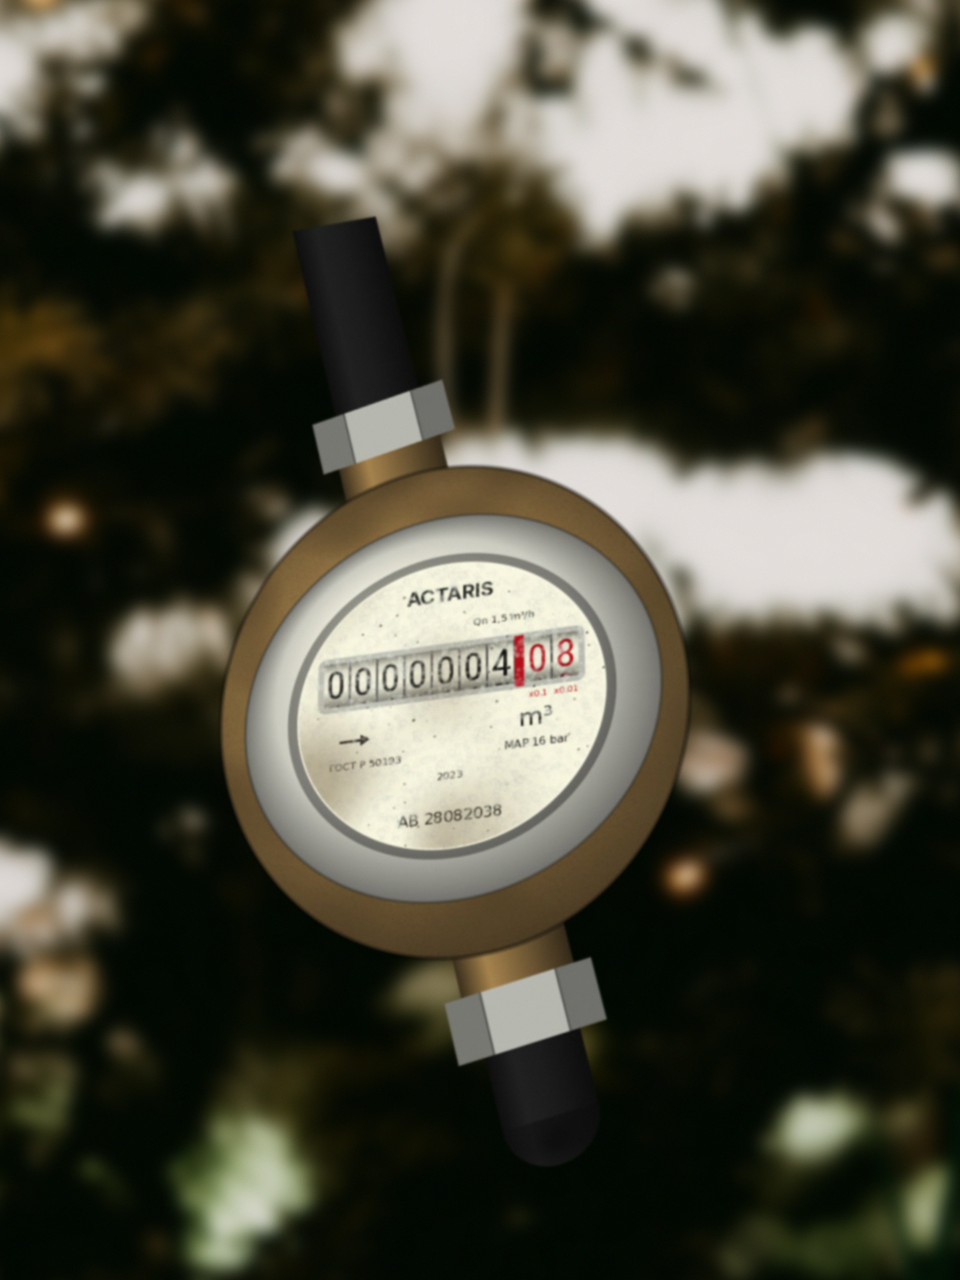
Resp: 4.08 m³
